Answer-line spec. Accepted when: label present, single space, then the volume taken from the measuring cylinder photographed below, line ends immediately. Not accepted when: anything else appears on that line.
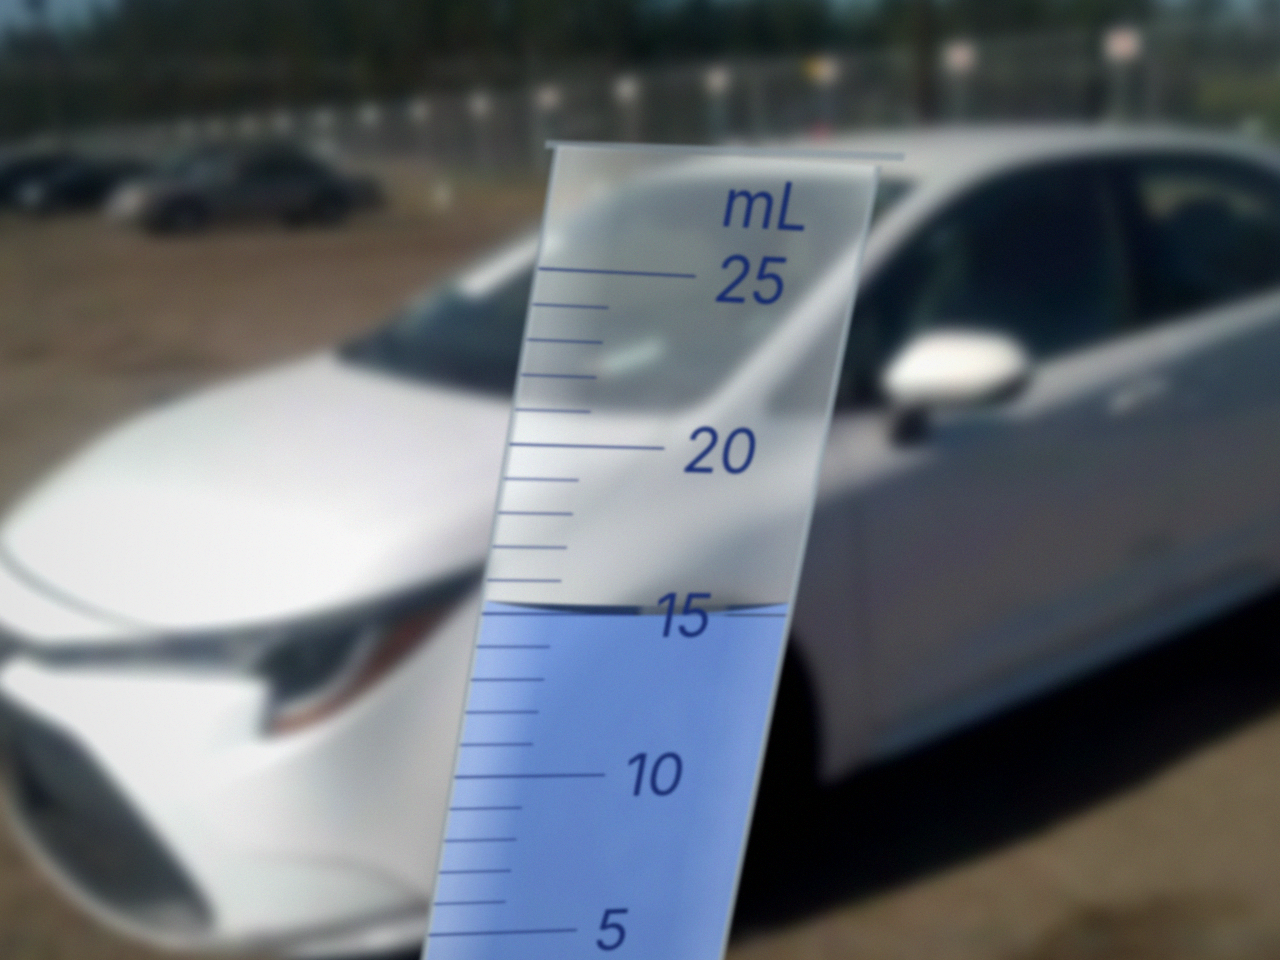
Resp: 15 mL
